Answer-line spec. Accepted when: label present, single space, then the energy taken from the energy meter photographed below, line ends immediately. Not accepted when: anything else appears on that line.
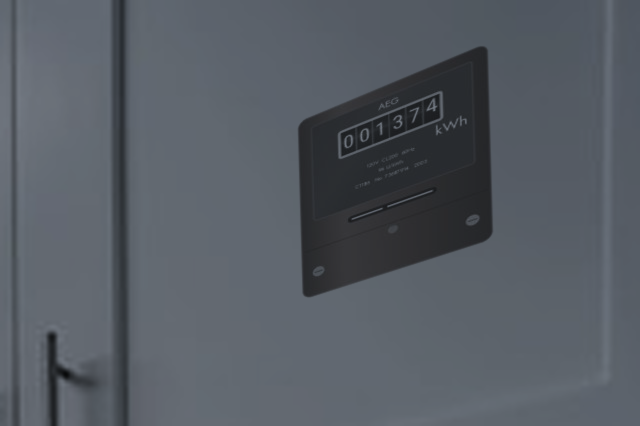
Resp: 1374 kWh
